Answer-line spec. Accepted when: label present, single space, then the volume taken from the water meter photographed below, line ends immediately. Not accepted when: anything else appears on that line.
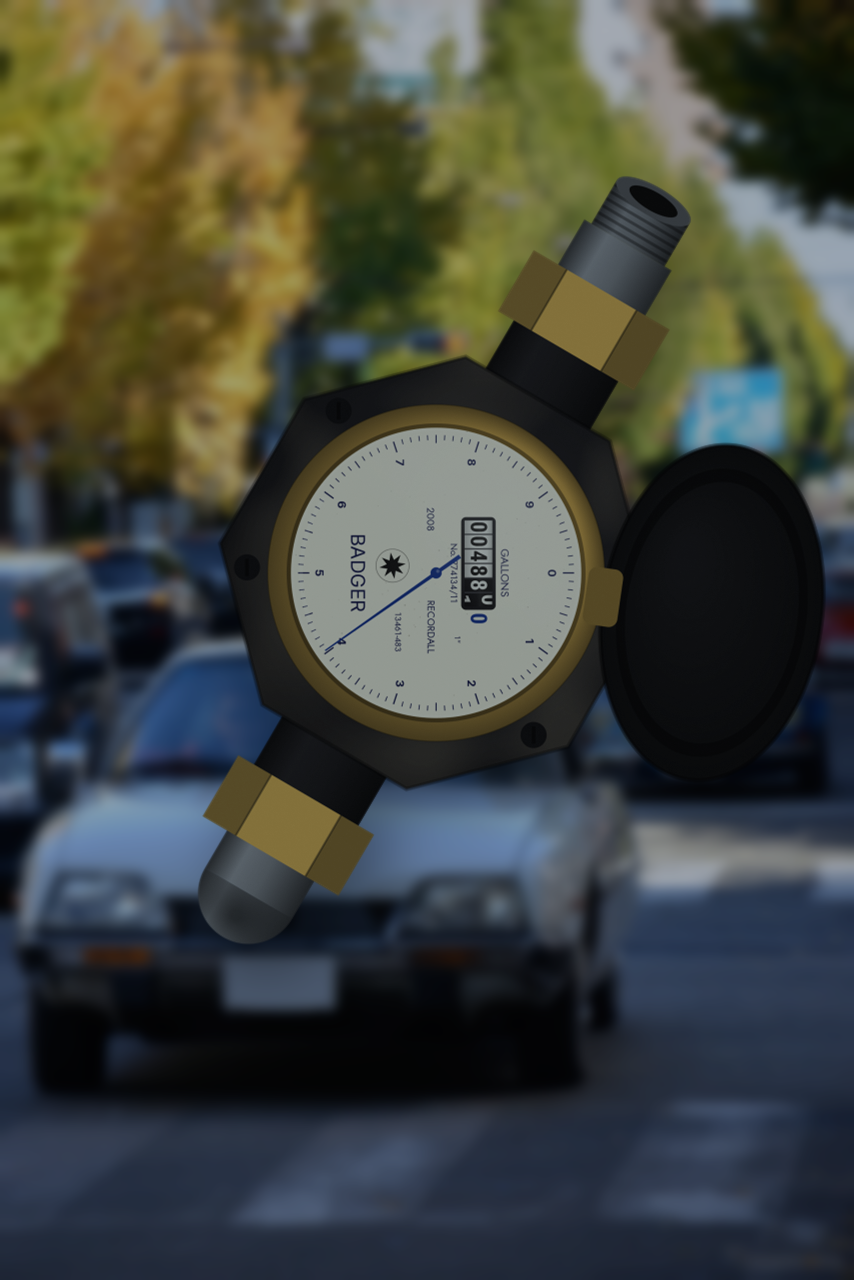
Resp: 48804.0 gal
